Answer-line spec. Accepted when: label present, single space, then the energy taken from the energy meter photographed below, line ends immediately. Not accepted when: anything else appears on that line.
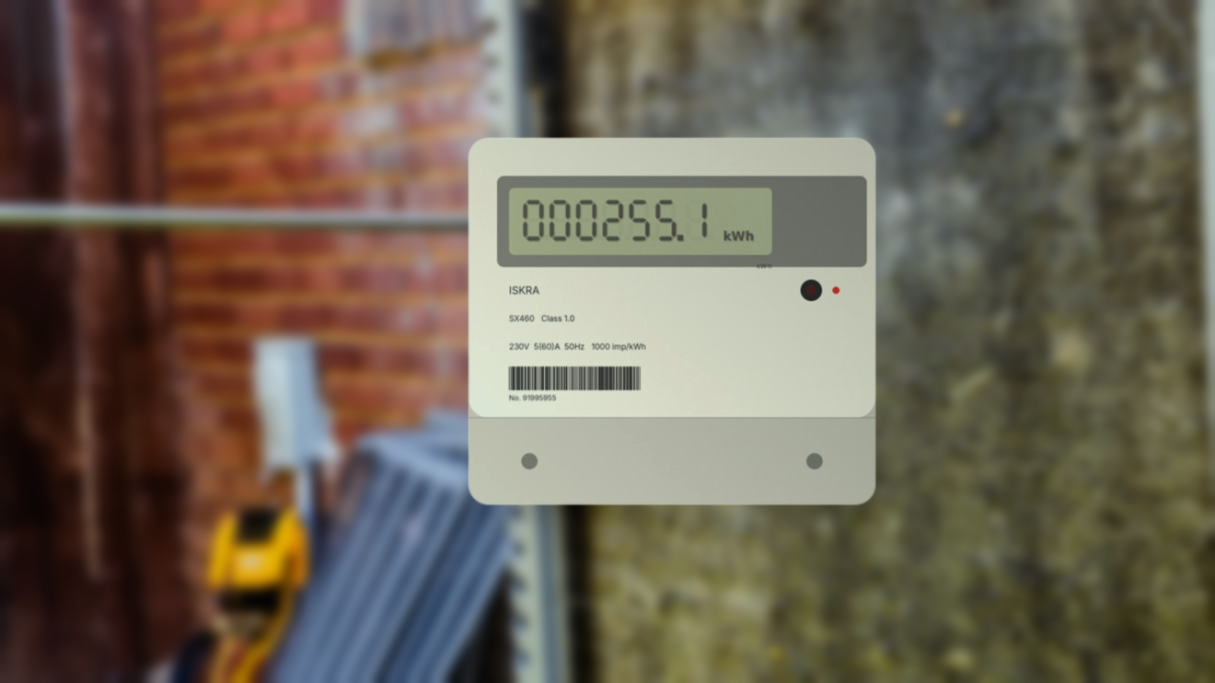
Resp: 255.1 kWh
